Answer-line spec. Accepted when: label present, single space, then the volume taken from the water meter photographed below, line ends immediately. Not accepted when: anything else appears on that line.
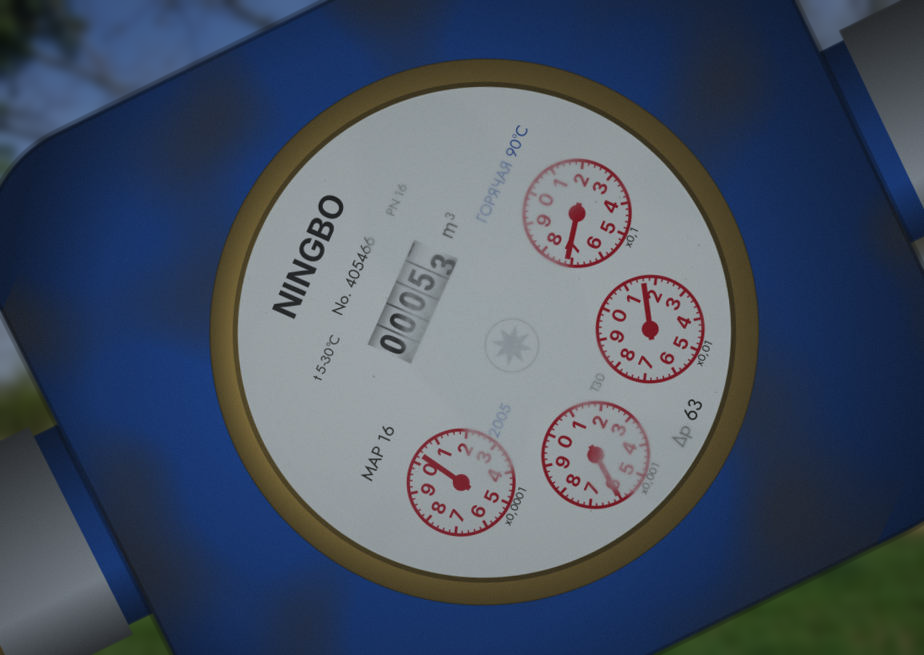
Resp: 52.7160 m³
